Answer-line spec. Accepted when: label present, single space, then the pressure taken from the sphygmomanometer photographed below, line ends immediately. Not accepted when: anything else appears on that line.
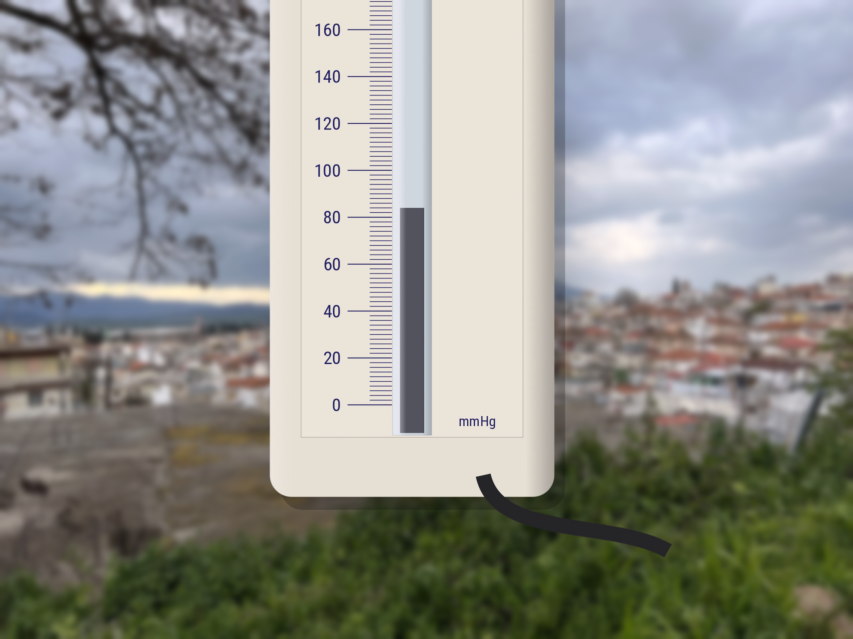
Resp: 84 mmHg
